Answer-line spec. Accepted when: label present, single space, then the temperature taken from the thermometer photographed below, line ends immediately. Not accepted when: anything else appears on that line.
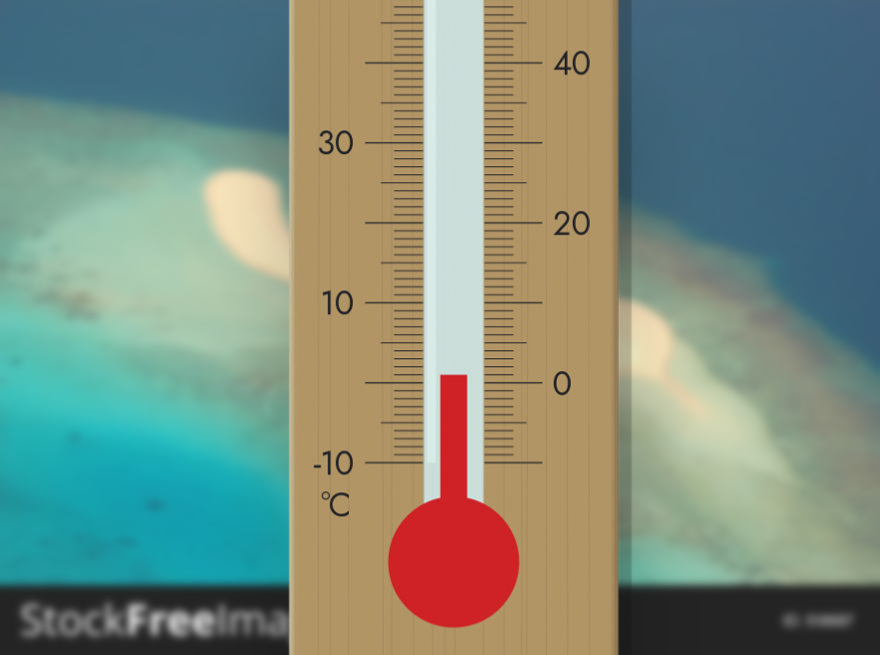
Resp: 1 °C
